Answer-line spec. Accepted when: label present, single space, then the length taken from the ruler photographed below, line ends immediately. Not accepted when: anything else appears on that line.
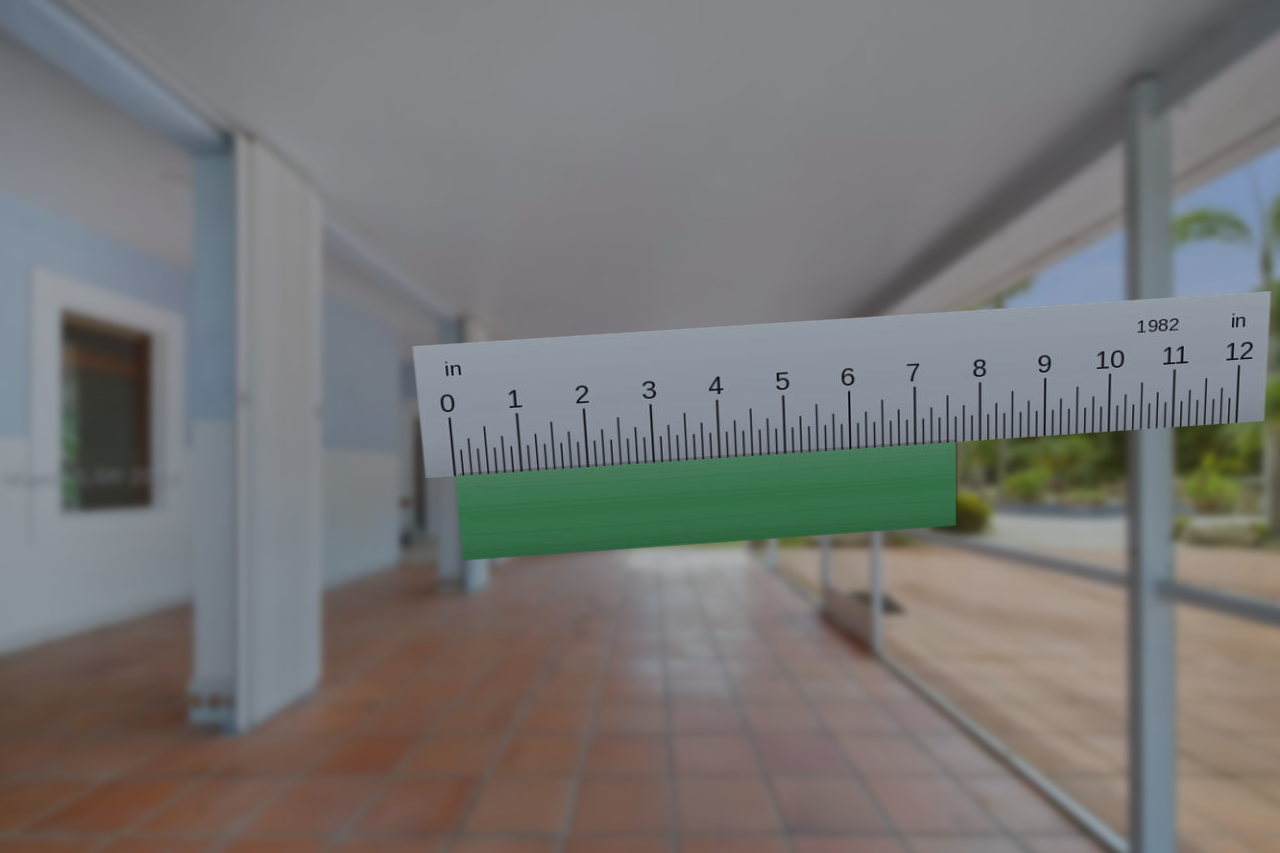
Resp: 7.625 in
